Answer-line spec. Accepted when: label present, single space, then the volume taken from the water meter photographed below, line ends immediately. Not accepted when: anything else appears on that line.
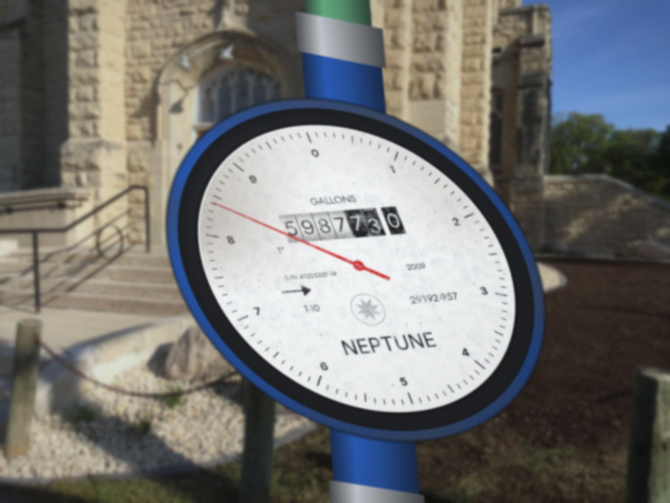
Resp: 5987728.4 gal
